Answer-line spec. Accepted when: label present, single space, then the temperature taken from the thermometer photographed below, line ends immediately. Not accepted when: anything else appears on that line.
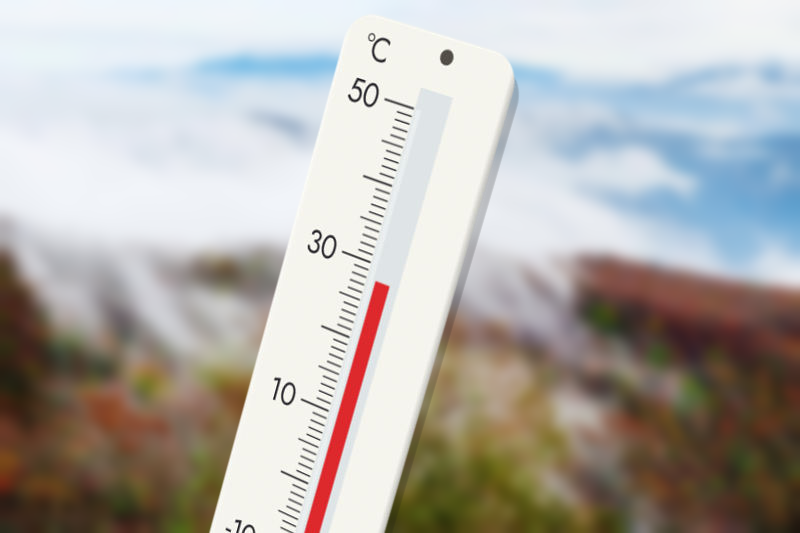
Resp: 28 °C
